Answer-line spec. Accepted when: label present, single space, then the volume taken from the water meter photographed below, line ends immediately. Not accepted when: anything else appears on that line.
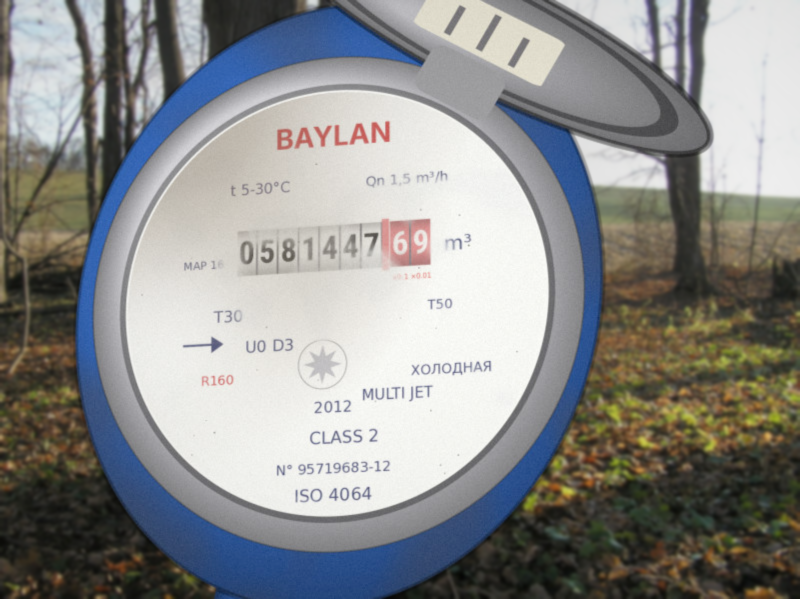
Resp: 581447.69 m³
